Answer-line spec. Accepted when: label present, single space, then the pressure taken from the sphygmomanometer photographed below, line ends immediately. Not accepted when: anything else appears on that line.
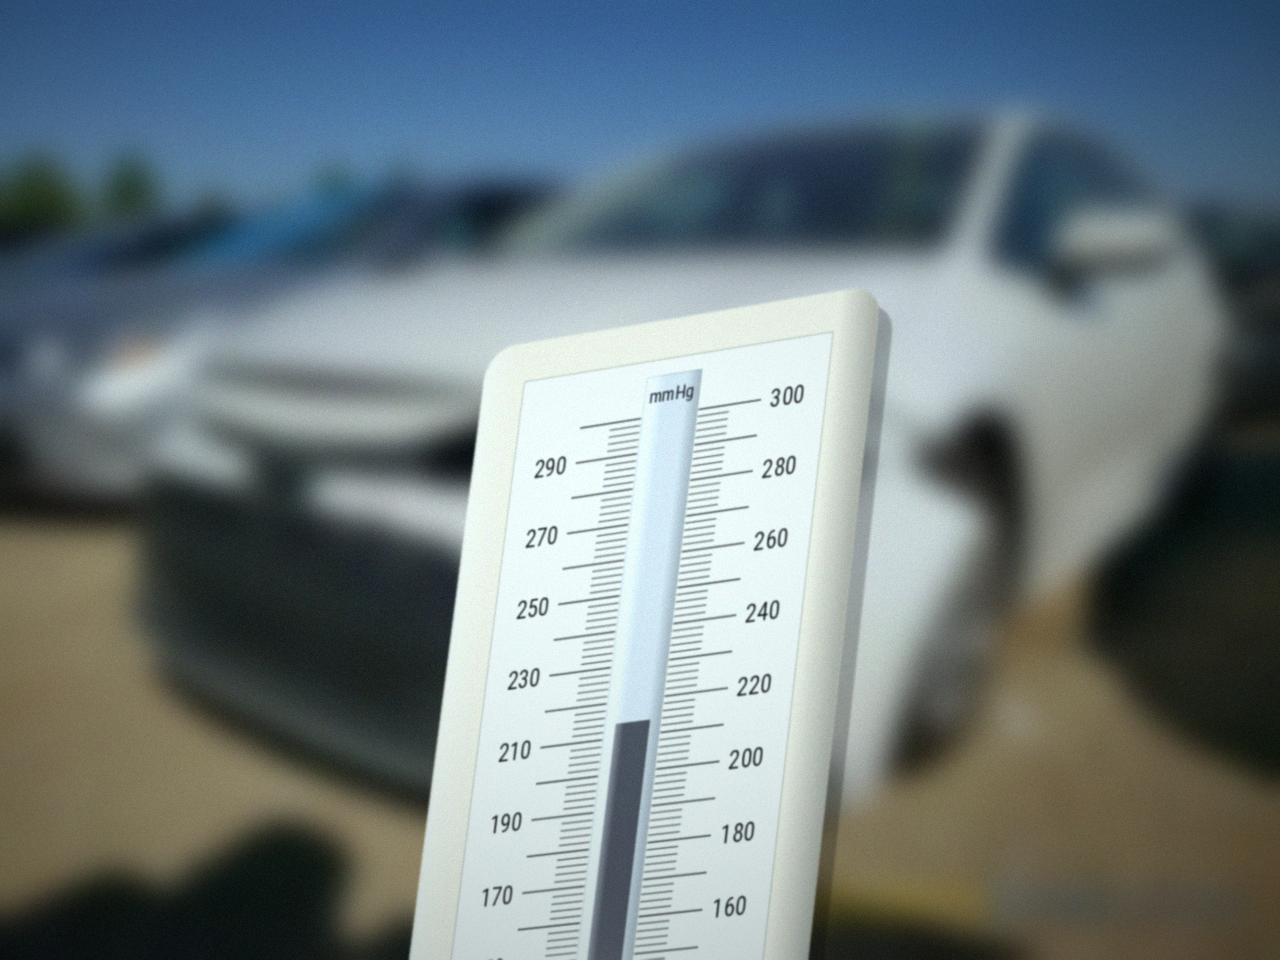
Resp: 214 mmHg
